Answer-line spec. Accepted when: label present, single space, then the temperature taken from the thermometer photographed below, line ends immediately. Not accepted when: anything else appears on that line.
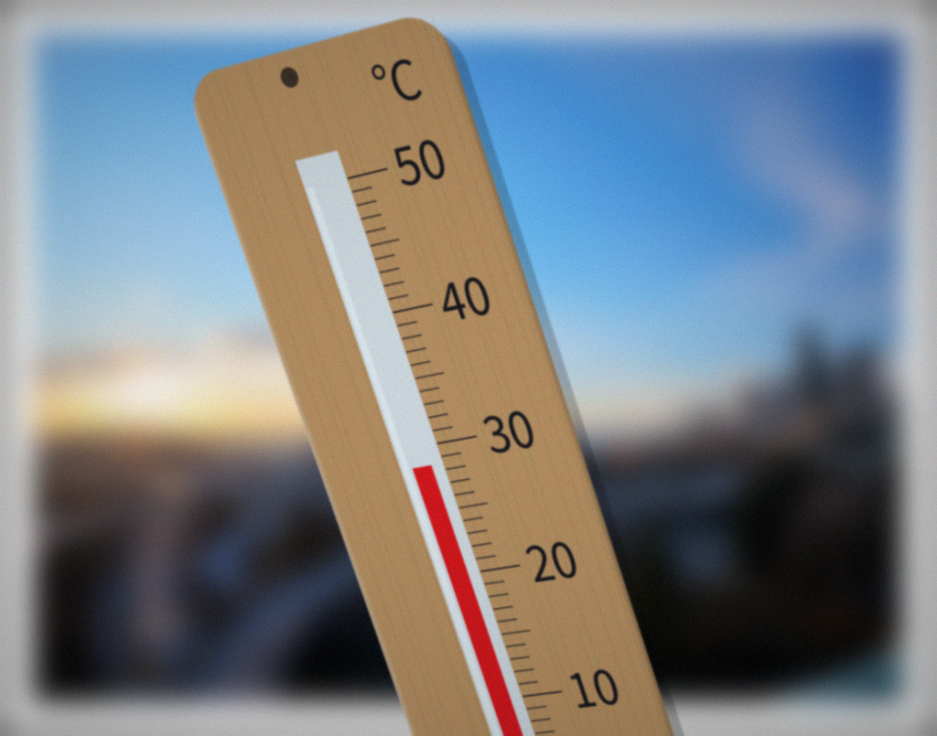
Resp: 28.5 °C
